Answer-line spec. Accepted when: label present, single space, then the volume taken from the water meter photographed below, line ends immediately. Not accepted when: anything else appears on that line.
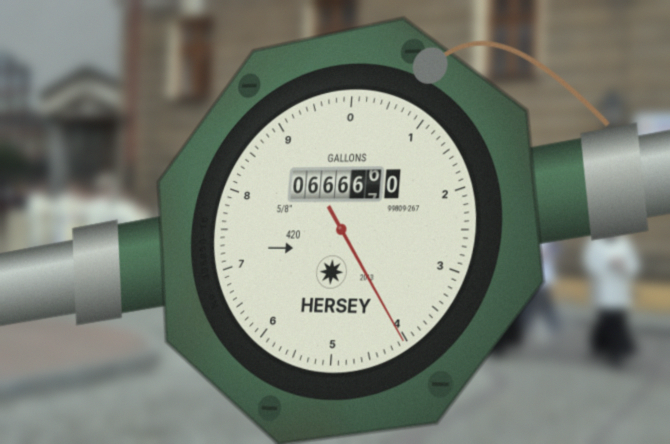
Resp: 666664.0 gal
